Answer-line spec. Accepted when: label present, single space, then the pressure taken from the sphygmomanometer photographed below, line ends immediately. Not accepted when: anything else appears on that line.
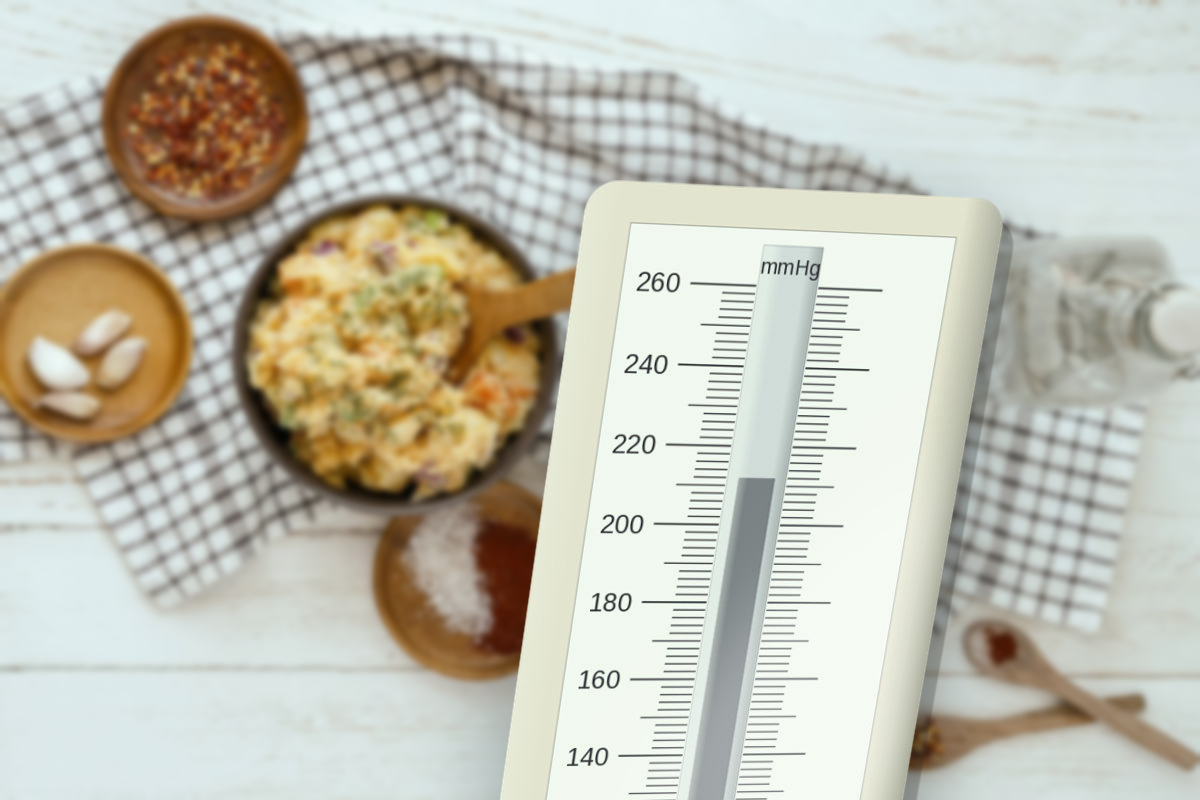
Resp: 212 mmHg
